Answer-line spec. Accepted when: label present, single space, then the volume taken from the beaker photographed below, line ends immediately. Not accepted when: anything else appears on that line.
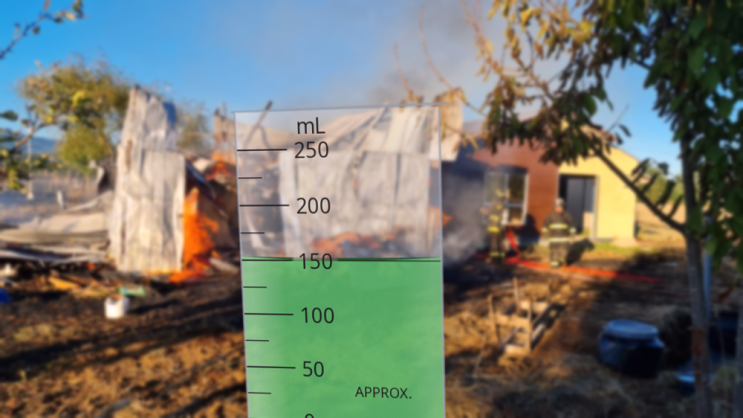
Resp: 150 mL
